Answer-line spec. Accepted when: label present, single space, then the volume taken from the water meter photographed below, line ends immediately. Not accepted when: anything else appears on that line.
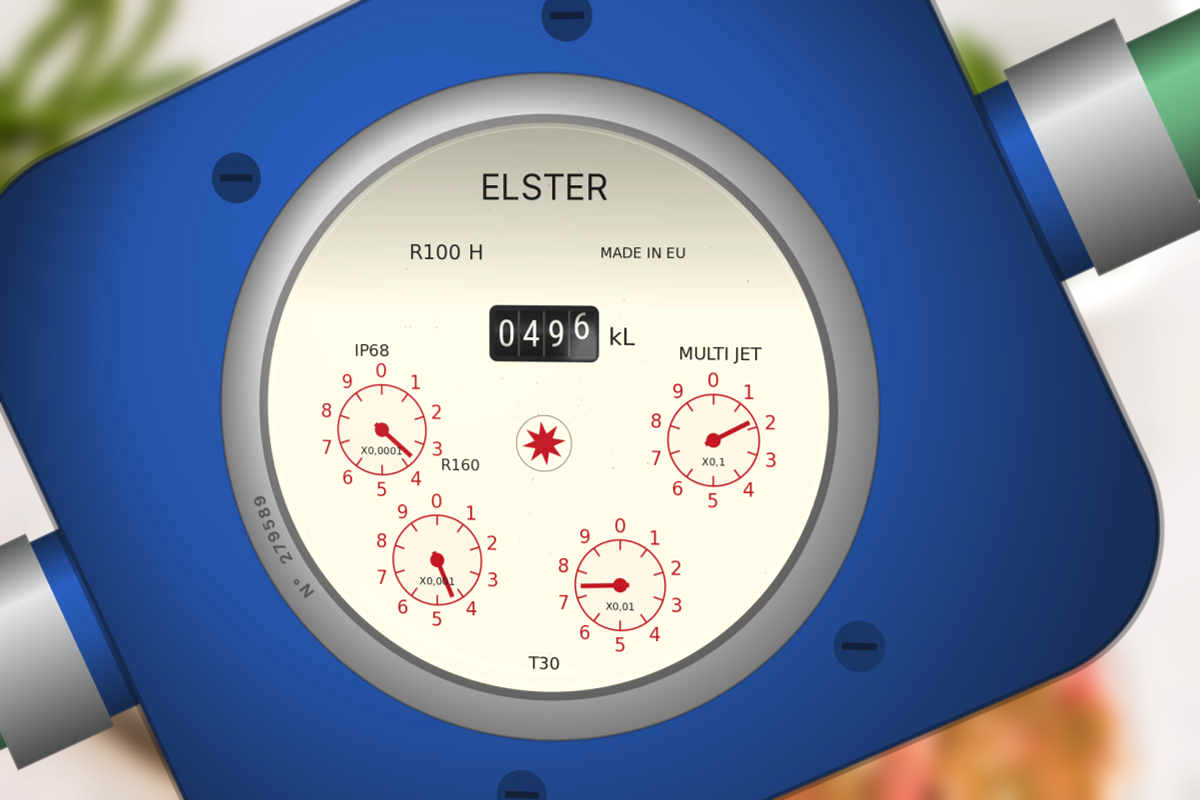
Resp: 496.1743 kL
